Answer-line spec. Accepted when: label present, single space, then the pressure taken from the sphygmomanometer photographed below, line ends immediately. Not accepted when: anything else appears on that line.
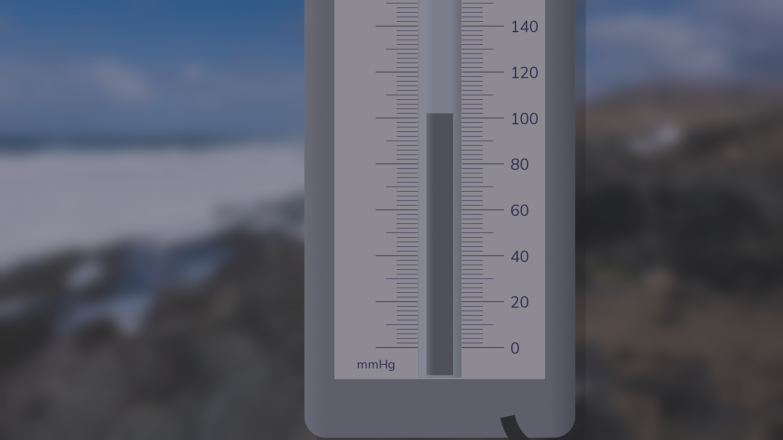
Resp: 102 mmHg
